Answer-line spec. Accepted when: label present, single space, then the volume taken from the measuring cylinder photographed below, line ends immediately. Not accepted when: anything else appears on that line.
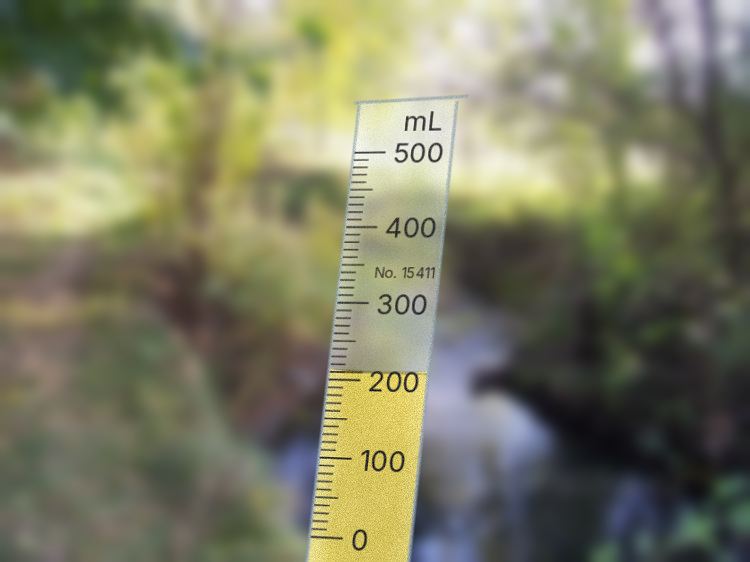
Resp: 210 mL
